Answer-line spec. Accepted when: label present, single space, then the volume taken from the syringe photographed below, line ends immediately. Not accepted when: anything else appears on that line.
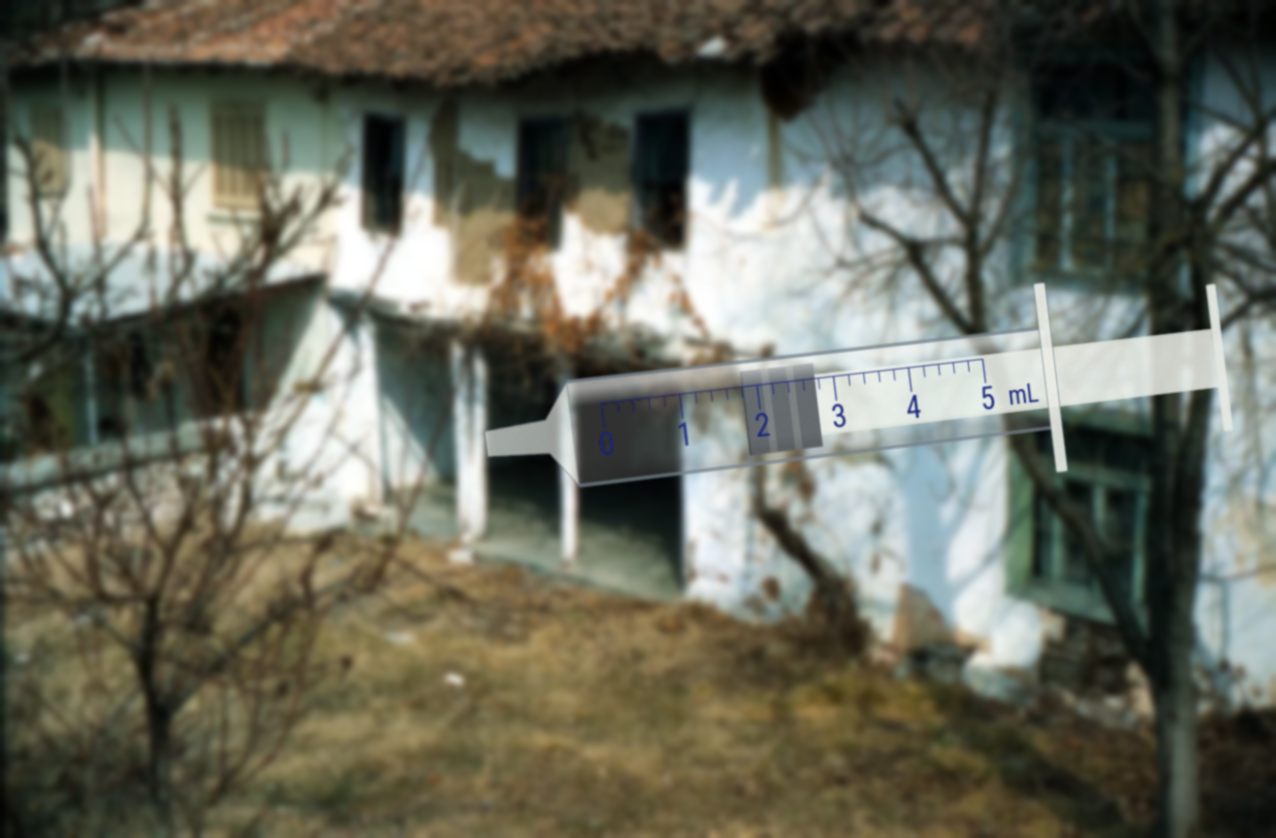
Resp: 1.8 mL
